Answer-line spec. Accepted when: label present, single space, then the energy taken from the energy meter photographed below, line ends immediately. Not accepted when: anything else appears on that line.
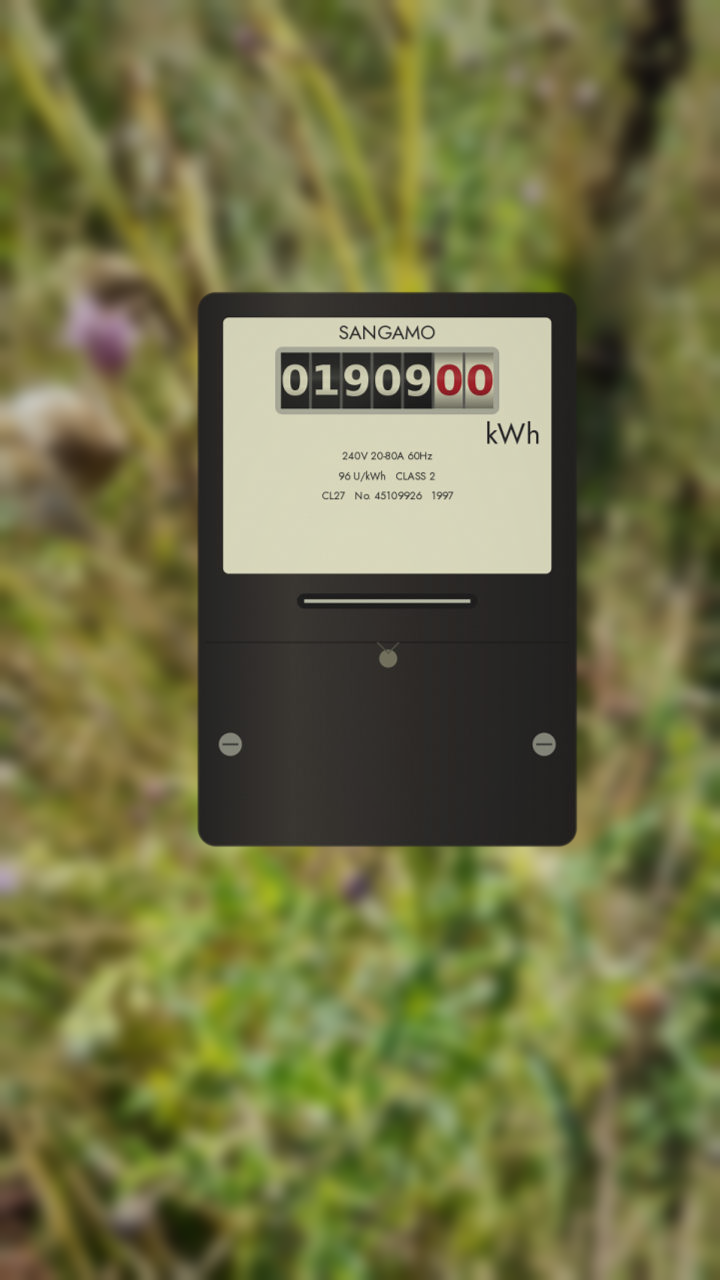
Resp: 1909.00 kWh
